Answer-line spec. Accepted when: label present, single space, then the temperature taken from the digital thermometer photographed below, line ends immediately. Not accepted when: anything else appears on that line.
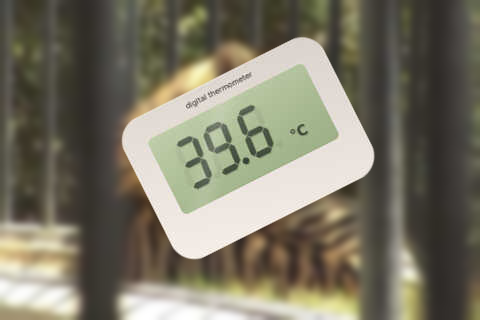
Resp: 39.6 °C
